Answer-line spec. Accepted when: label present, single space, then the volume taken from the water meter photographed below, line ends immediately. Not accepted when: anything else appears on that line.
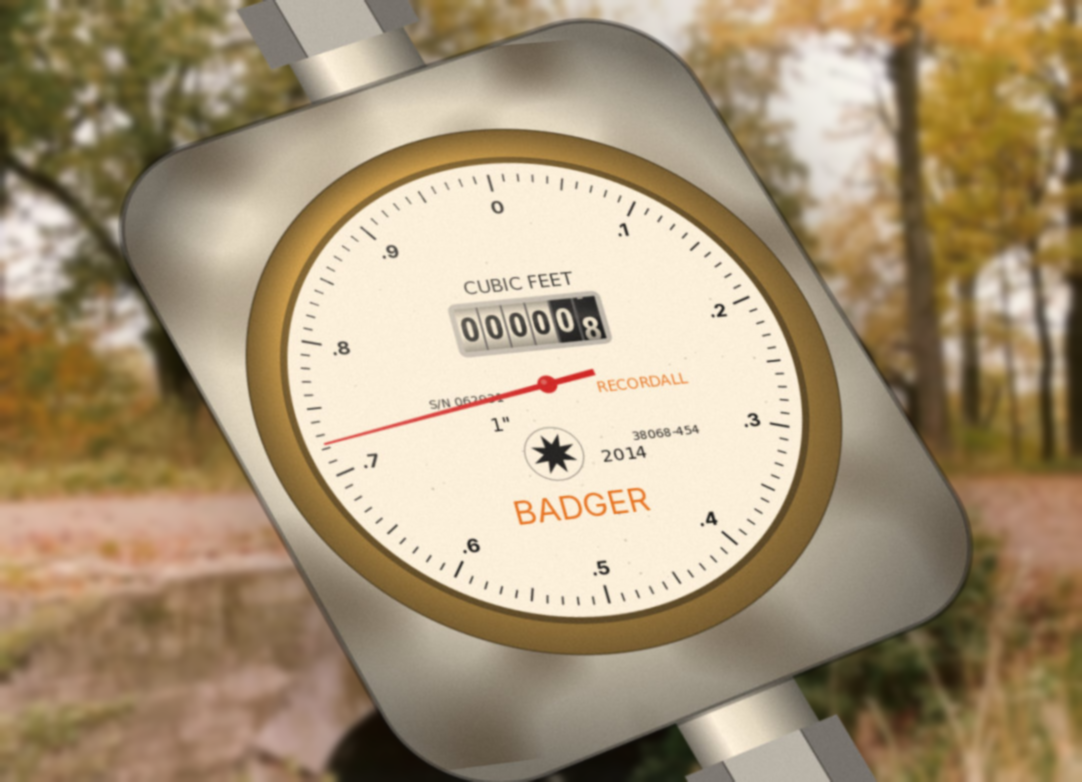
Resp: 7.72 ft³
